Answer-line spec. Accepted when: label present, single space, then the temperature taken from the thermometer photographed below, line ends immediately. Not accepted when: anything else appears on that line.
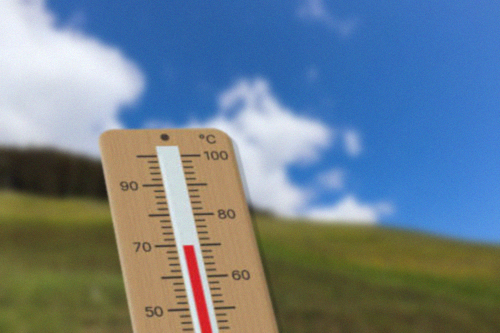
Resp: 70 °C
